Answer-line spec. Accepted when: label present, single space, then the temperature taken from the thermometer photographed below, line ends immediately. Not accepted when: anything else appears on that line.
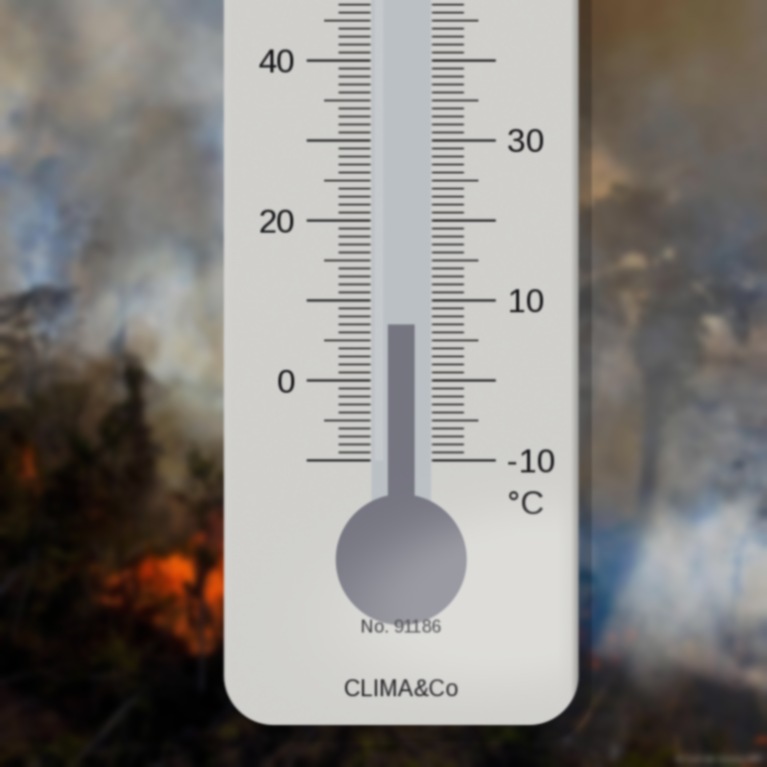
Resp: 7 °C
